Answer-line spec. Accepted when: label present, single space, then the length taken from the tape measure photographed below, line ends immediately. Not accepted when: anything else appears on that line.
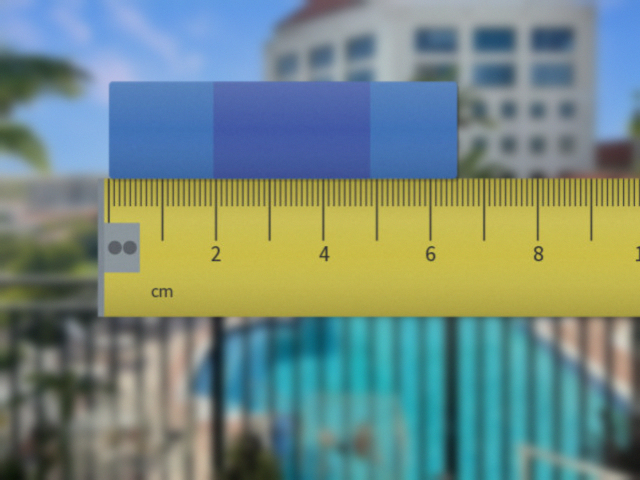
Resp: 6.5 cm
